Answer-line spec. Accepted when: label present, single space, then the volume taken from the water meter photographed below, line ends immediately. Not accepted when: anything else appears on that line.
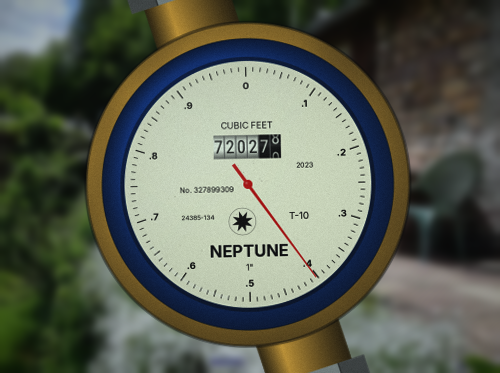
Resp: 720278.40 ft³
